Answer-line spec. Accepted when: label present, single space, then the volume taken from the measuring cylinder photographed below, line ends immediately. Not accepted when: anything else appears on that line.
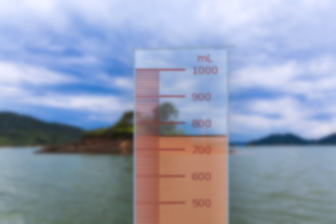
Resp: 750 mL
